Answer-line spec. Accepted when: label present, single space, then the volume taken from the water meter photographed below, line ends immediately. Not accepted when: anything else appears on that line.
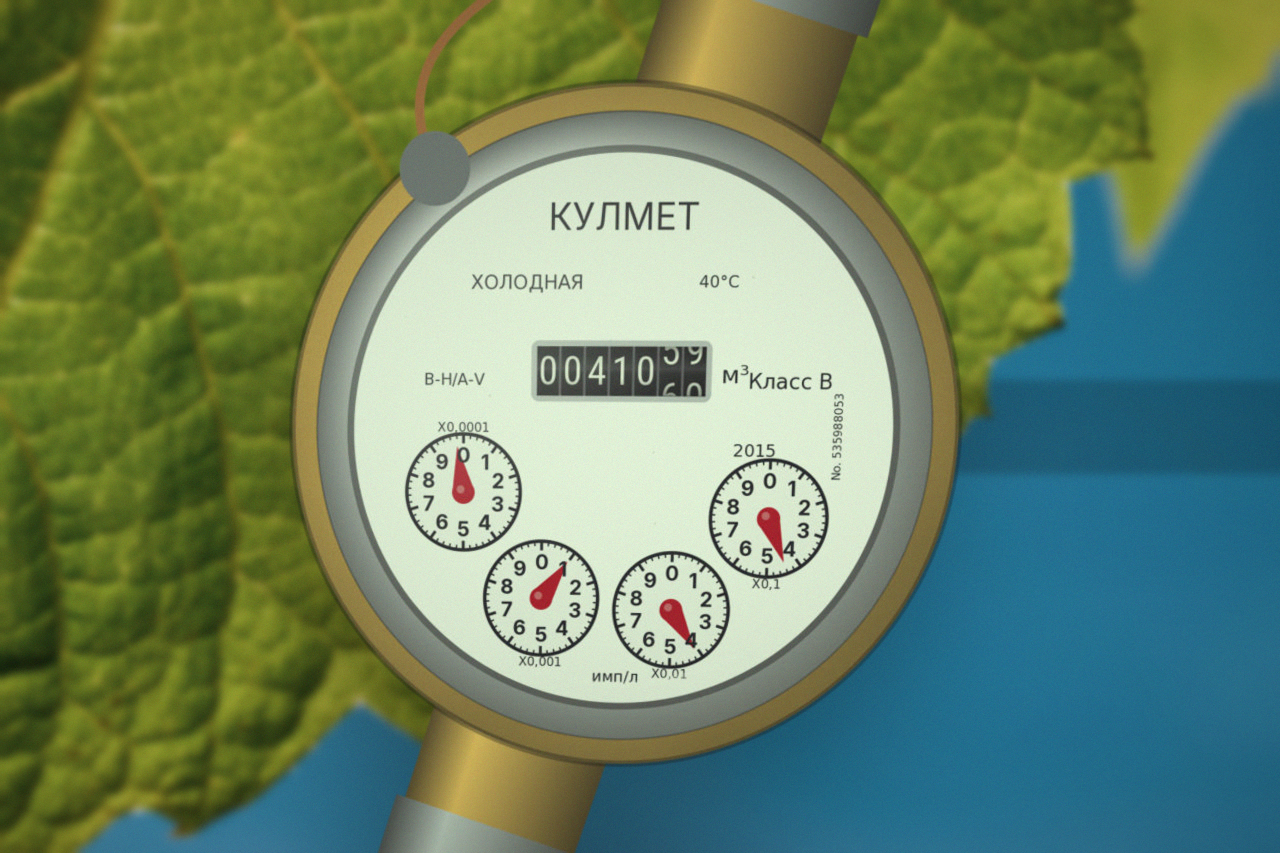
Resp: 41059.4409 m³
